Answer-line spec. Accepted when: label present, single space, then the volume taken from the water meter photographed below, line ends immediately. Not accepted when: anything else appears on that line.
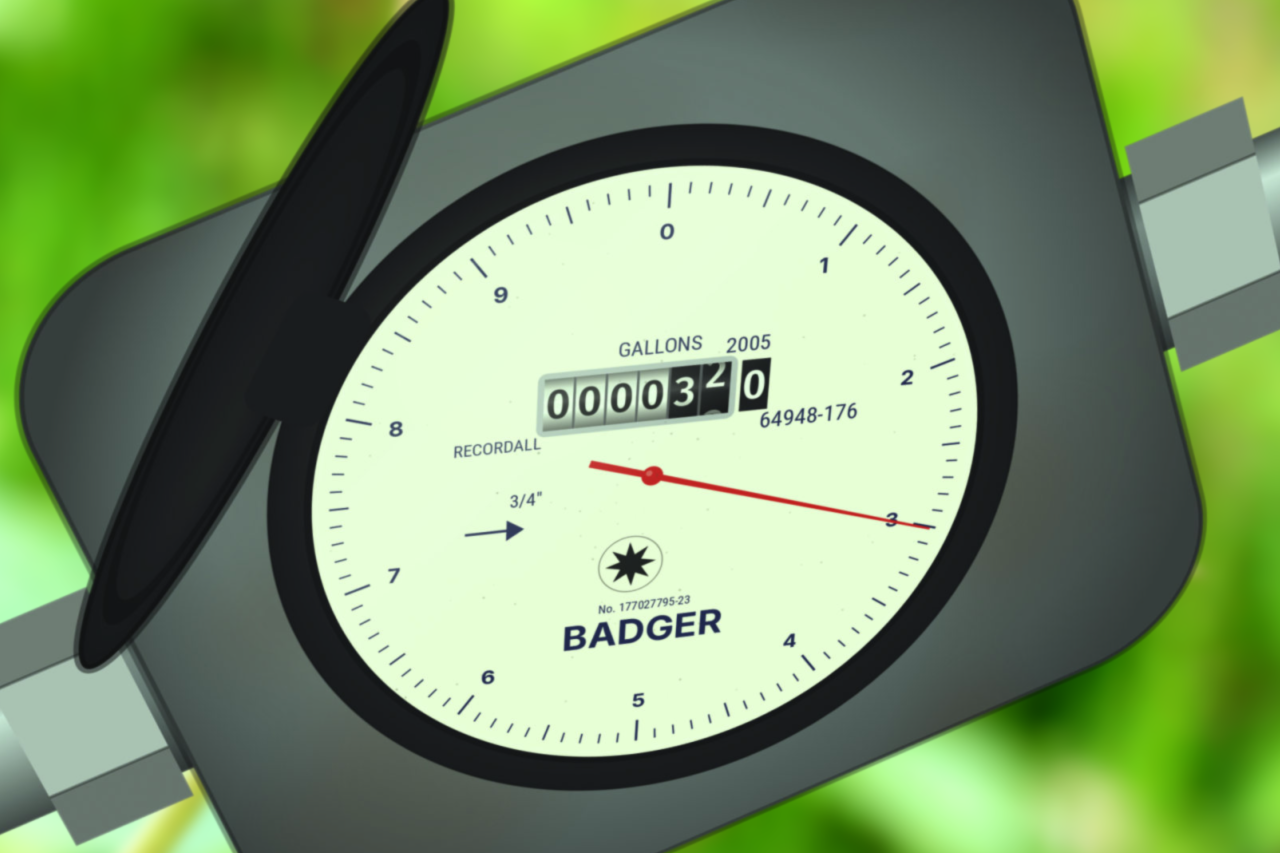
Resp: 323.0 gal
